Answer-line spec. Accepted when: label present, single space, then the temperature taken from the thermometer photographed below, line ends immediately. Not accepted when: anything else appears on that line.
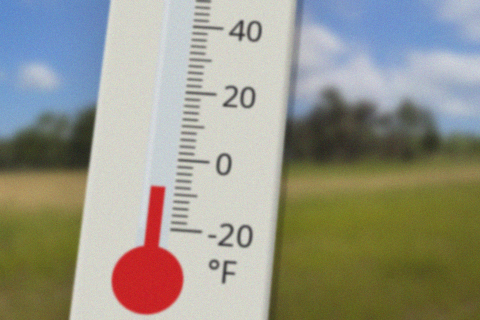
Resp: -8 °F
